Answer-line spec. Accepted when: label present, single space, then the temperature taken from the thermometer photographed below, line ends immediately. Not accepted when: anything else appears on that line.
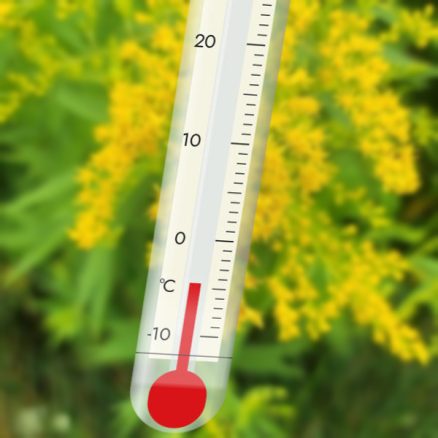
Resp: -4.5 °C
